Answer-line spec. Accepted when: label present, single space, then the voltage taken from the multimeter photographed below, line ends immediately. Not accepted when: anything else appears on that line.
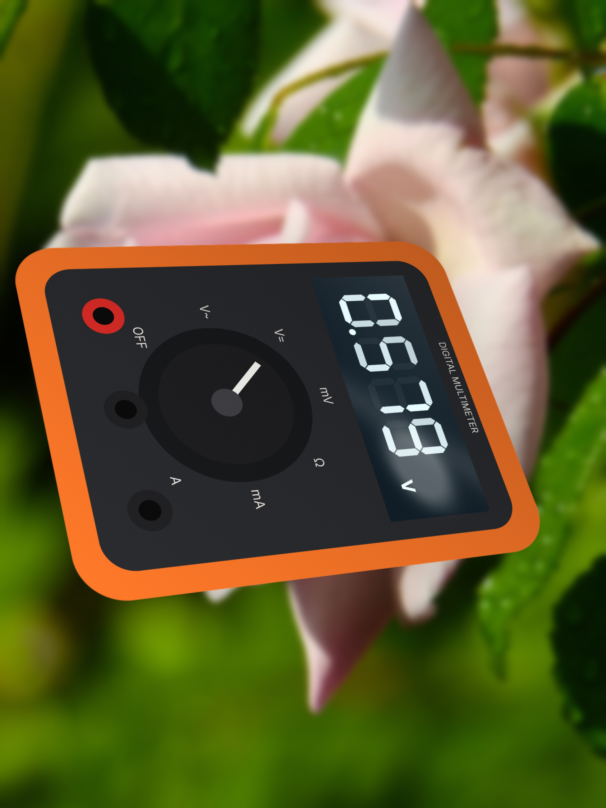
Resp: 0.579 V
